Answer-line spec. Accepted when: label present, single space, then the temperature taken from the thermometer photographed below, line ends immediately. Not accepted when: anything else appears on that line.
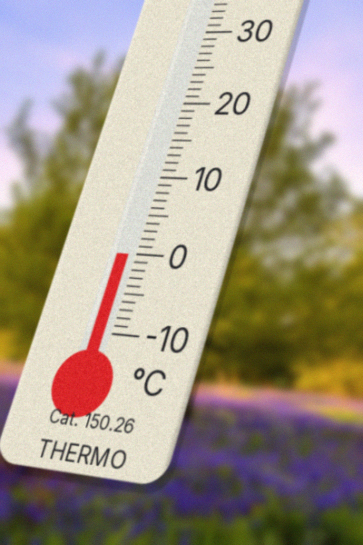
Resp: 0 °C
